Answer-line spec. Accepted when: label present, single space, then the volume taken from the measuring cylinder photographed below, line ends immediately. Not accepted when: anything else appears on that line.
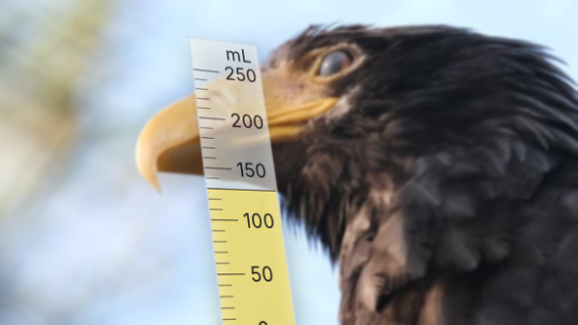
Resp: 130 mL
